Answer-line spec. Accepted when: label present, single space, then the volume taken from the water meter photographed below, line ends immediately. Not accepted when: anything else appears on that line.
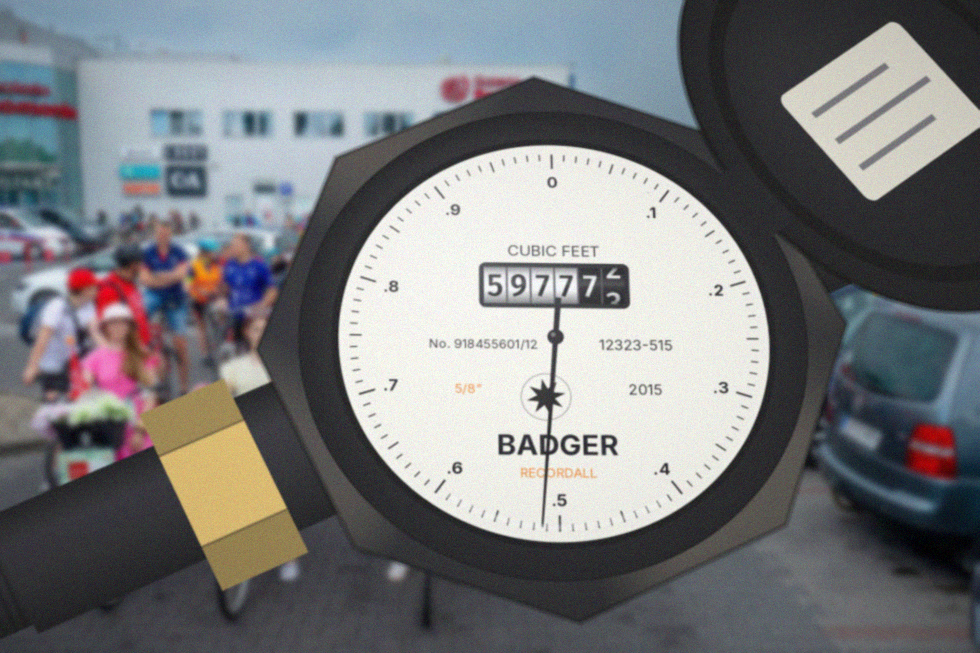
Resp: 597772.51 ft³
